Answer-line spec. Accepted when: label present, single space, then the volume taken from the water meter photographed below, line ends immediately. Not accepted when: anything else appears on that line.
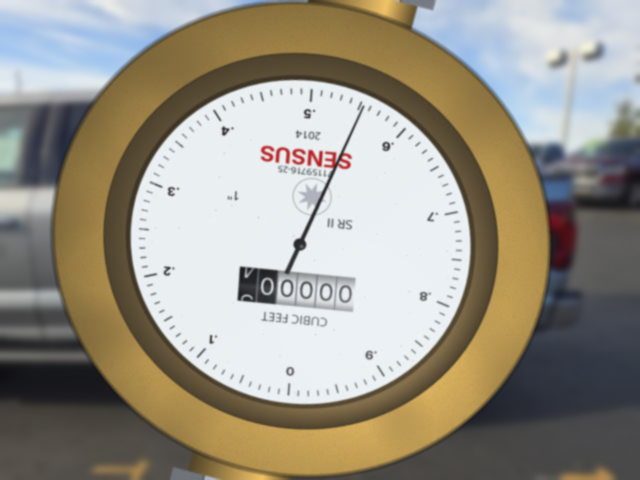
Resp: 3.55 ft³
